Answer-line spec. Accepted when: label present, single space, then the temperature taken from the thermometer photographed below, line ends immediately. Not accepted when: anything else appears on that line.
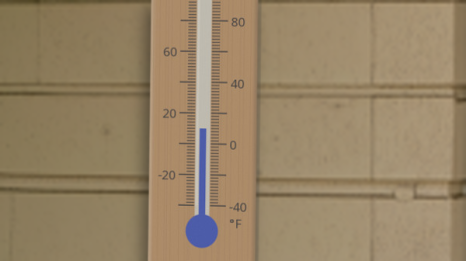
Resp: 10 °F
